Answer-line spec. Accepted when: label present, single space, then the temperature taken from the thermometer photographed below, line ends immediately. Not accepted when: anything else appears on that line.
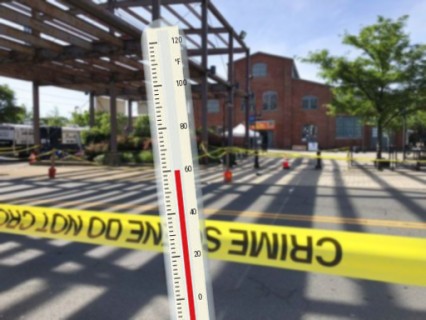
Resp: 60 °F
